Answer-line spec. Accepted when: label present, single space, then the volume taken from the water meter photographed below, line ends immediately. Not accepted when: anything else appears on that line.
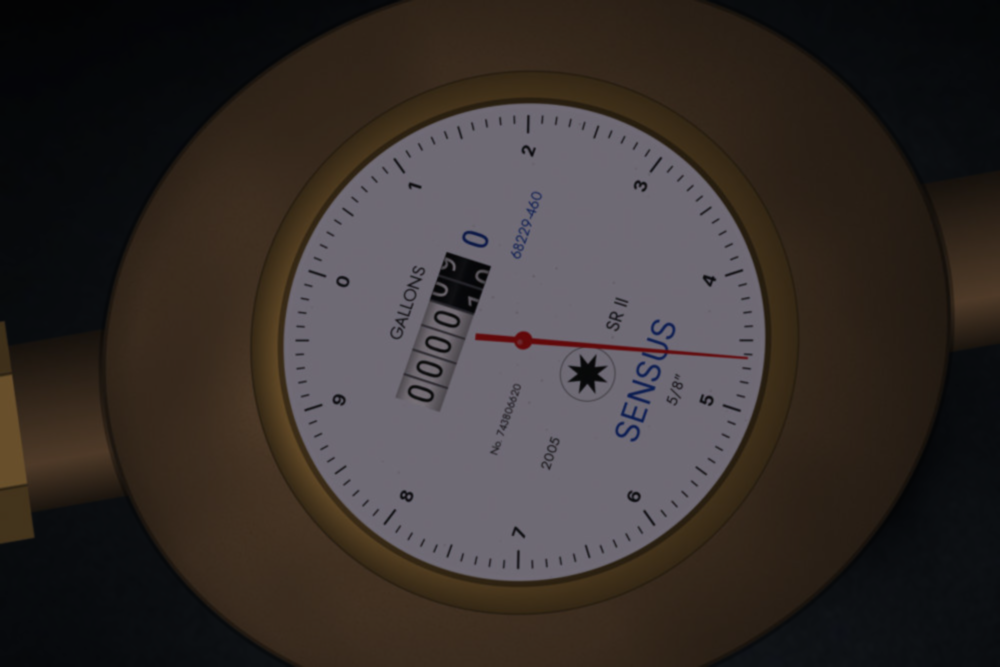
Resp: 94.6 gal
